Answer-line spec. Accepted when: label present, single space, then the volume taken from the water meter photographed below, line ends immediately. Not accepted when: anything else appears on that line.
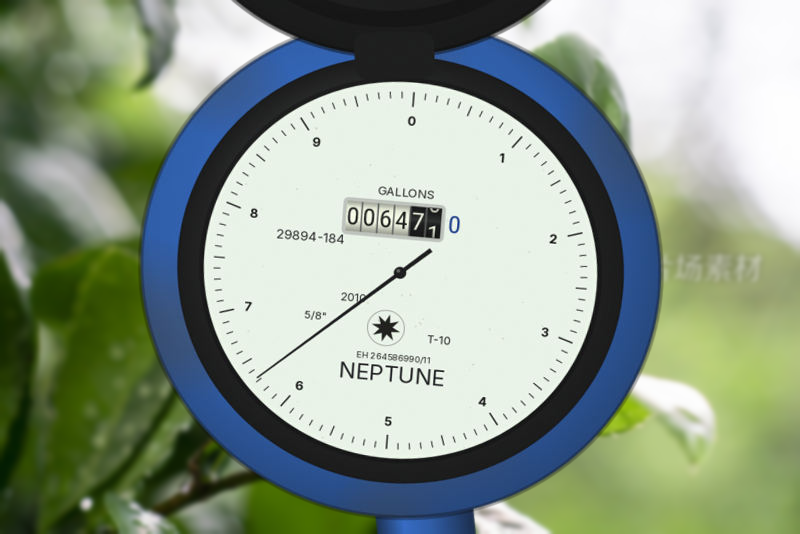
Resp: 64706.3 gal
